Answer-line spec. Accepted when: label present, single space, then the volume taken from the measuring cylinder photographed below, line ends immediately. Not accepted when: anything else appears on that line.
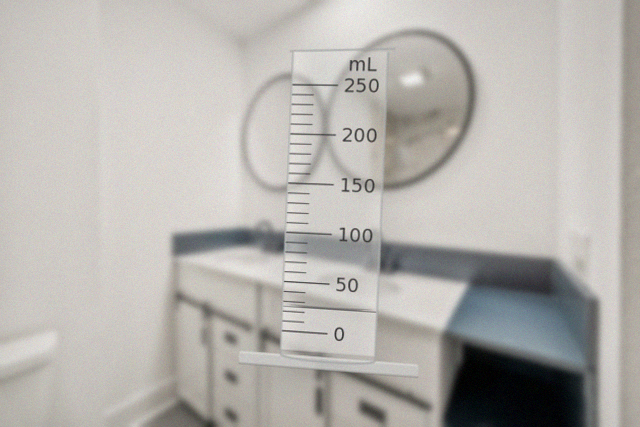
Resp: 25 mL
